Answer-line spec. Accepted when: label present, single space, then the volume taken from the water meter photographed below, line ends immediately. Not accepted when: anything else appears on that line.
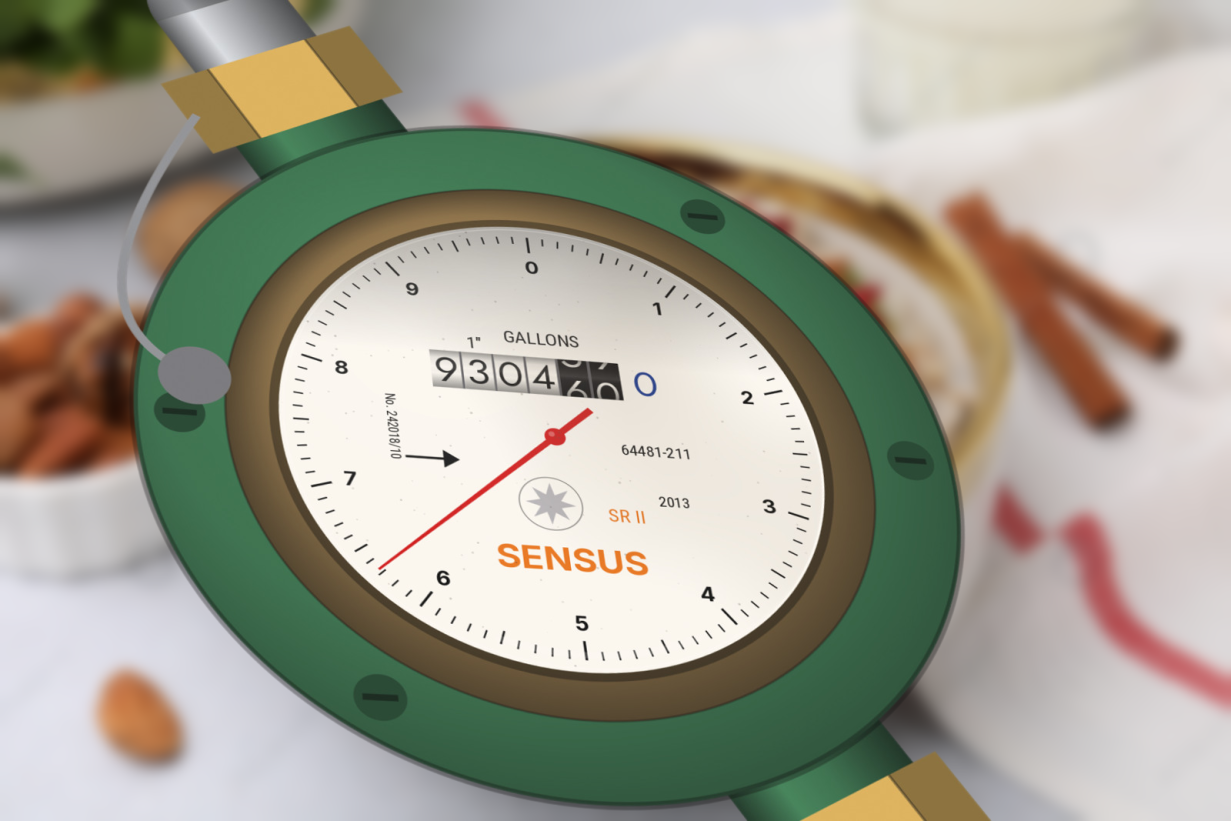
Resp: 9304596.3 gal
